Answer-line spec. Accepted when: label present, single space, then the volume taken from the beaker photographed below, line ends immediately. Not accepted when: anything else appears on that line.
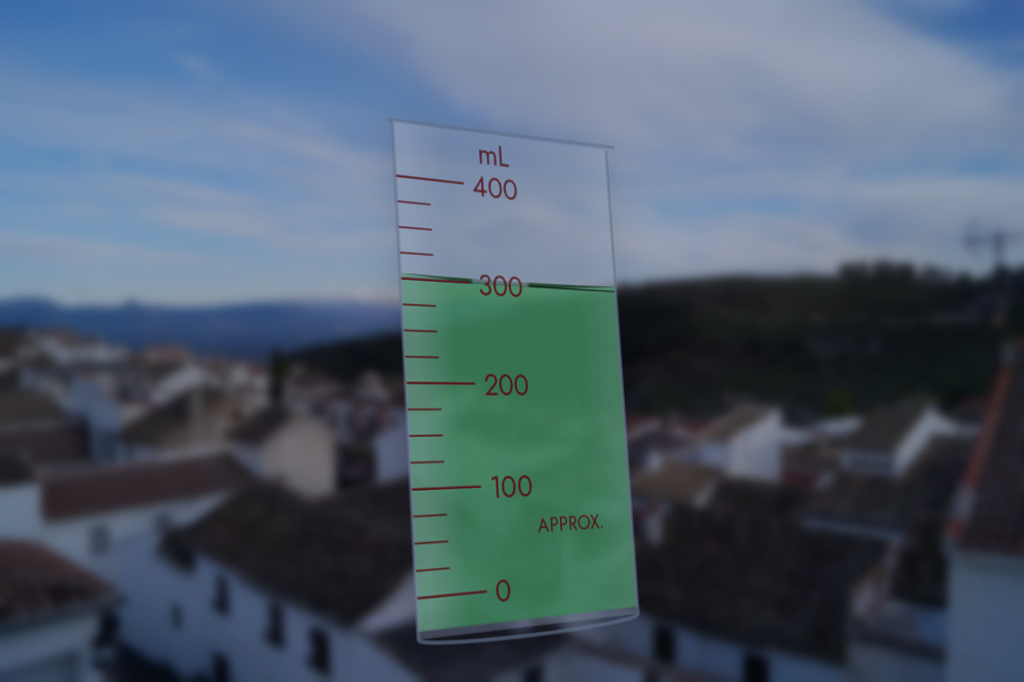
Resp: 300 mL
